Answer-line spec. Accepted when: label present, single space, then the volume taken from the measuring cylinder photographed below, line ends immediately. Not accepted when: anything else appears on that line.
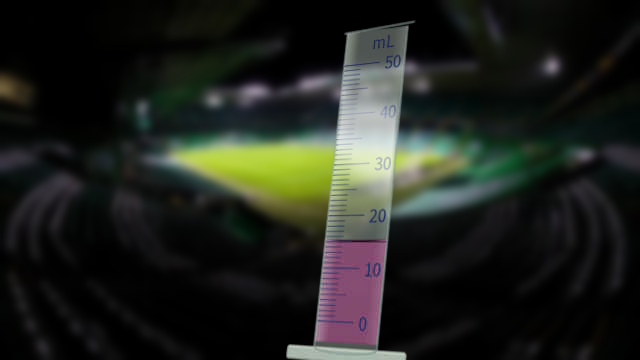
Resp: 15 mL
